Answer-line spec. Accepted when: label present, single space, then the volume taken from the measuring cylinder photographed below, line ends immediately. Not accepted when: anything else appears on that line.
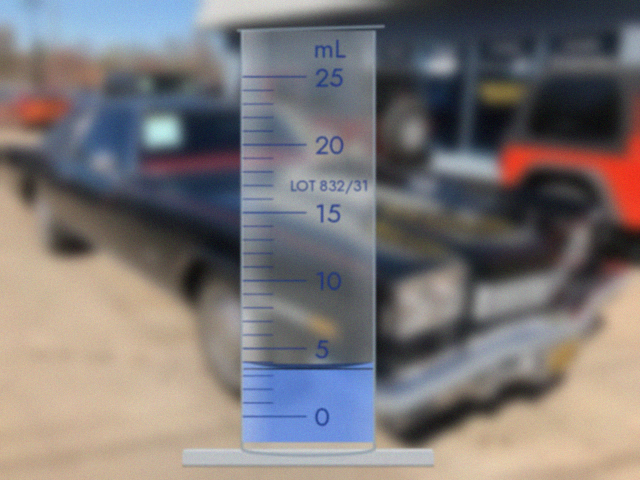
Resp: 3.5 mL
